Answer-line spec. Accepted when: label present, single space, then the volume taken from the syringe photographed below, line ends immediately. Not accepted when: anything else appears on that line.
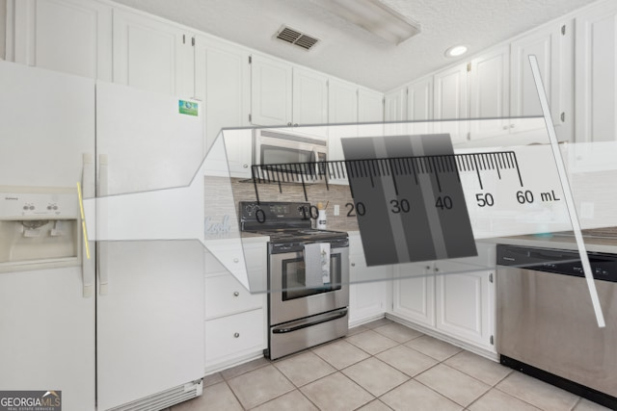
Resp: 20 mL
